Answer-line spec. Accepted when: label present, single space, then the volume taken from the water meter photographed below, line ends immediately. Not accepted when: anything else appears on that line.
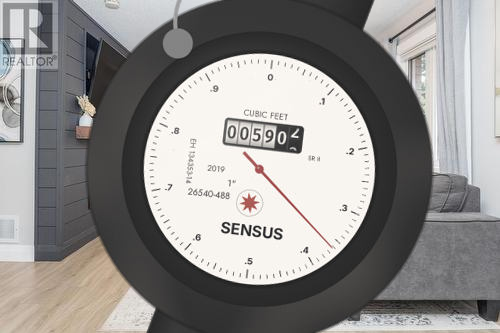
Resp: 5902.36 ft³
